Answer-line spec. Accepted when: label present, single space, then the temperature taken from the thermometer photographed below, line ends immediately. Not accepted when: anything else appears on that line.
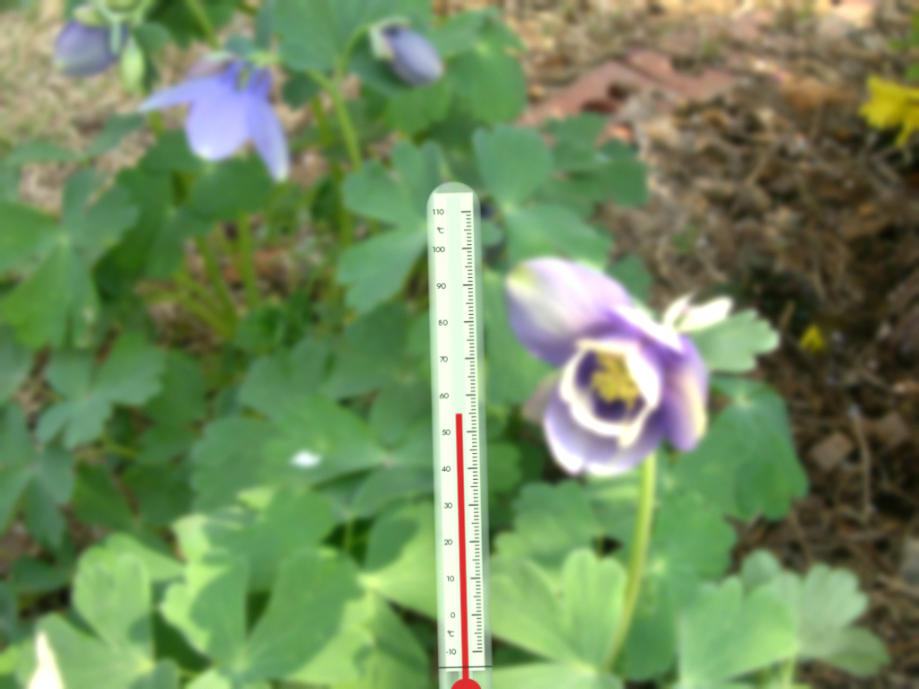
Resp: 55 °C
